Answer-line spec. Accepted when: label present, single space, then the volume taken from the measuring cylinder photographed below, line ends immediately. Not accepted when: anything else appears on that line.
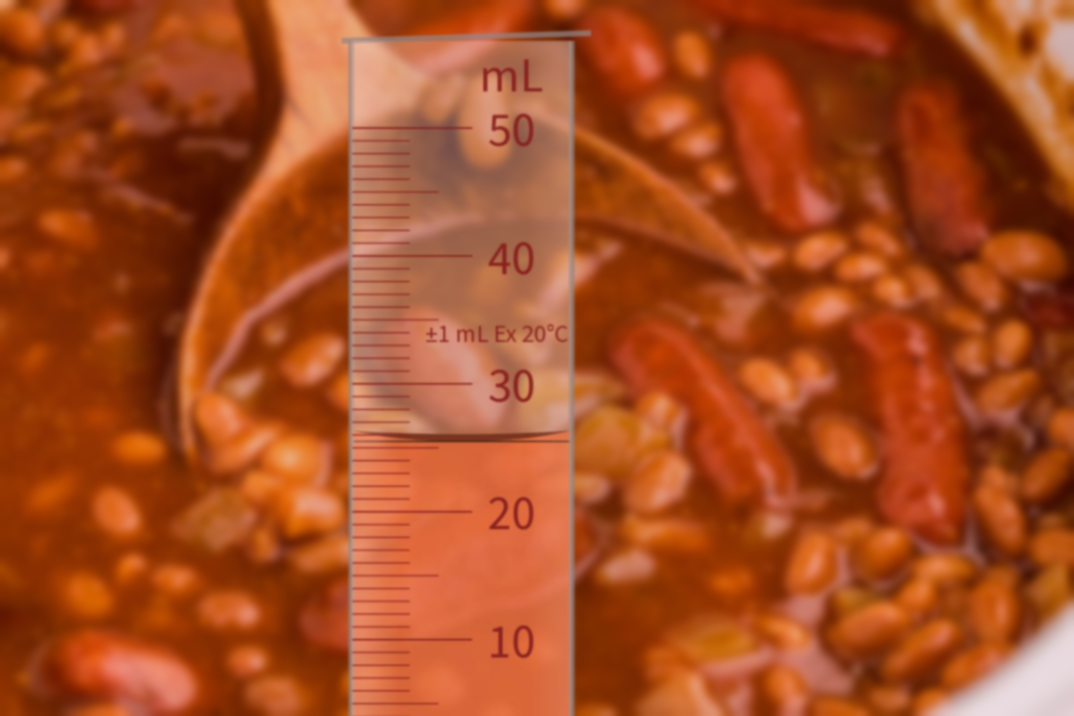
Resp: 25.5 mL
